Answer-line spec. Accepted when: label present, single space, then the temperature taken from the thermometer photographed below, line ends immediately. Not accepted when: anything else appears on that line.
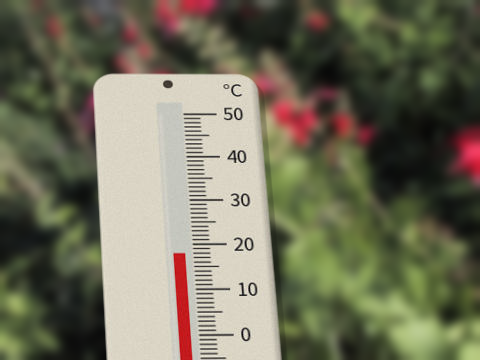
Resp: 18 °C
